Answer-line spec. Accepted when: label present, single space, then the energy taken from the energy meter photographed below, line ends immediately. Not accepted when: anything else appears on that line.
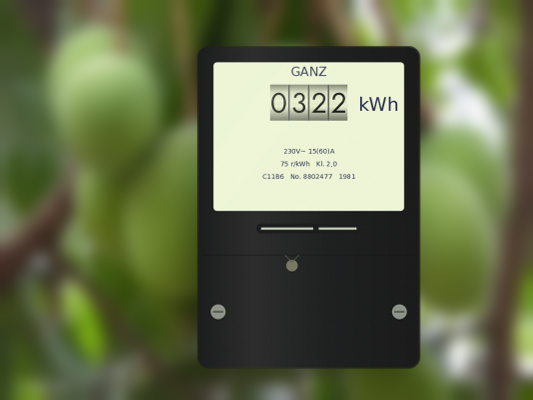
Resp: 322 kWh
